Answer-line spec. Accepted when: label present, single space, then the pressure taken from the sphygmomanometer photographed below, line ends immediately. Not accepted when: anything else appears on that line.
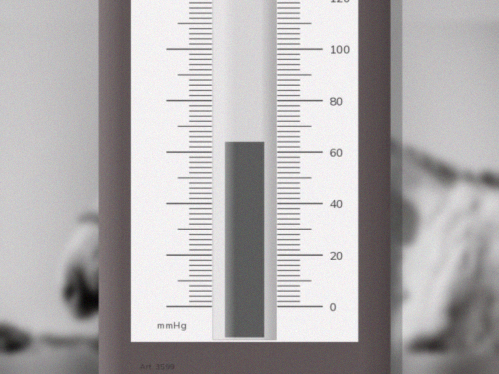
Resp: 64 mmHg
